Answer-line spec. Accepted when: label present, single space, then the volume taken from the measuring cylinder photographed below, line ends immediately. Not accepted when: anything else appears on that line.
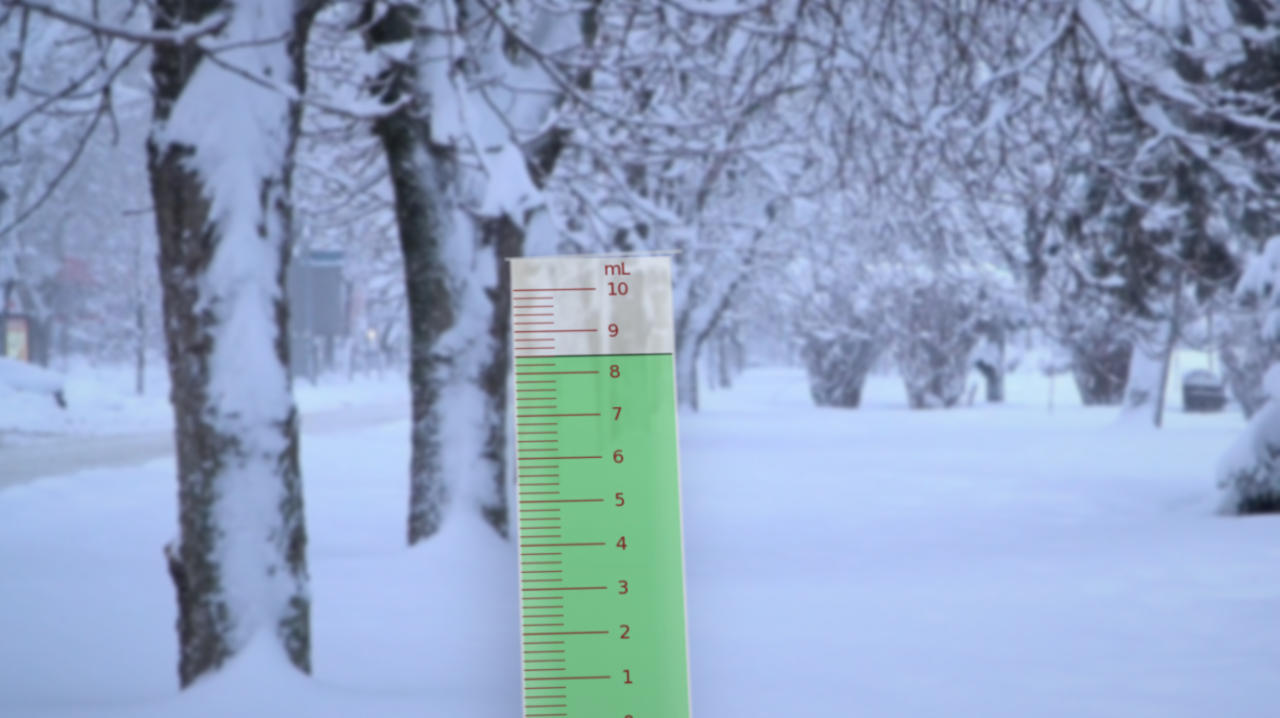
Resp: 8.4 mL
